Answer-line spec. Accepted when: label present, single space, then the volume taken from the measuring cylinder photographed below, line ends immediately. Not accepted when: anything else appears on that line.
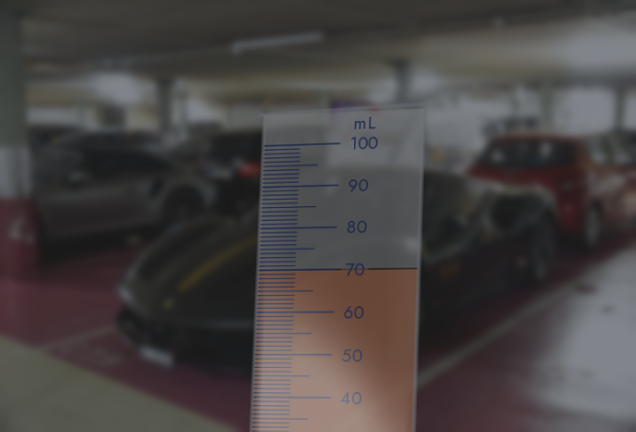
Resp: 70 mL
